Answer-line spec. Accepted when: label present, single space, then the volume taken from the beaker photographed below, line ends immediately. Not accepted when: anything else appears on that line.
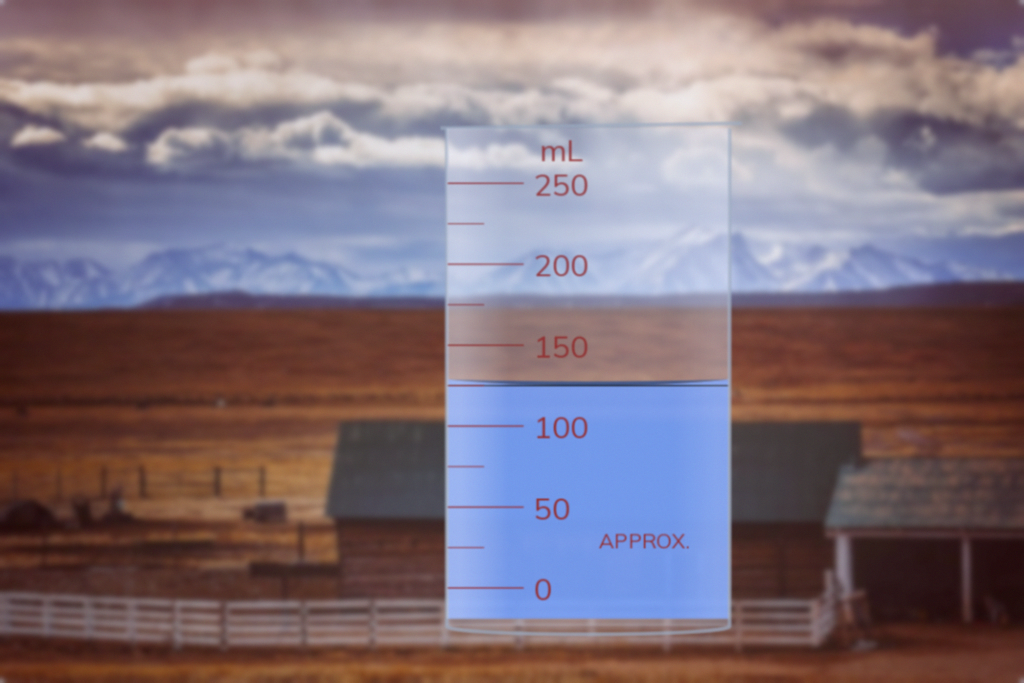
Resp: 125 mL
